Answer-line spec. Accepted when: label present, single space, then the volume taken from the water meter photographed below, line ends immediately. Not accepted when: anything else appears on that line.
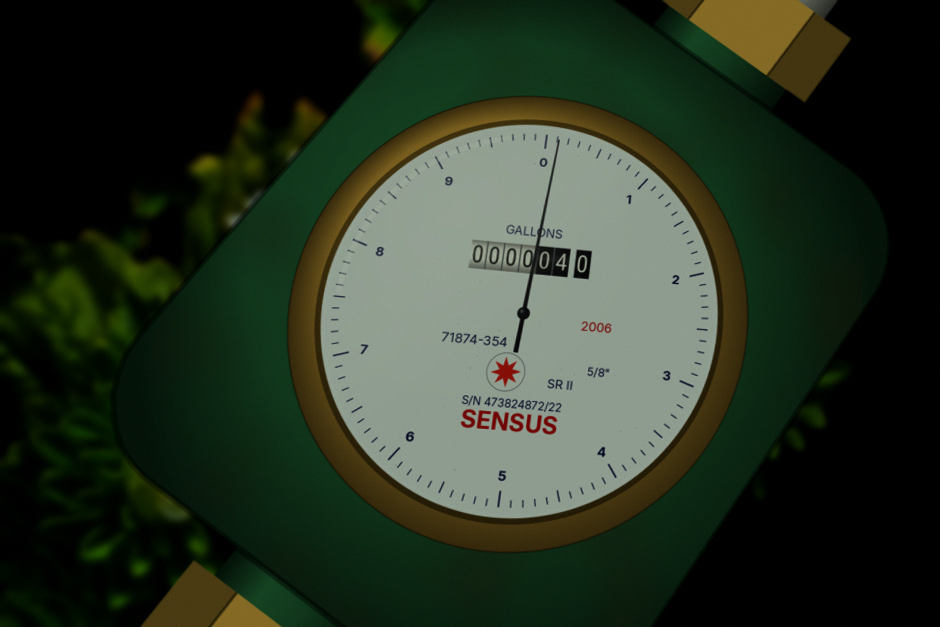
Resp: 40.1 gal
